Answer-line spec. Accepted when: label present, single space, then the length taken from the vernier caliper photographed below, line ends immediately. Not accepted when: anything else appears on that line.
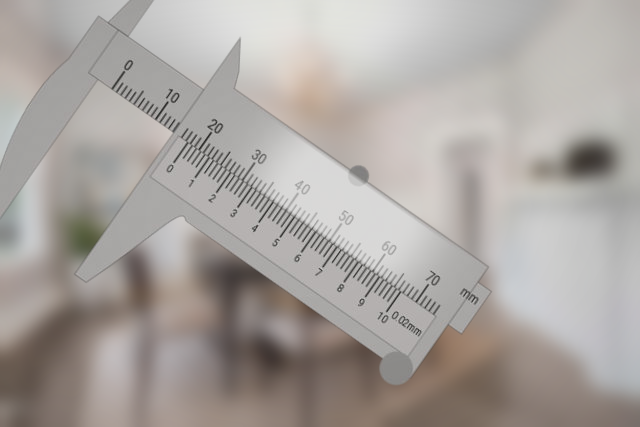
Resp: 17.5 mm
